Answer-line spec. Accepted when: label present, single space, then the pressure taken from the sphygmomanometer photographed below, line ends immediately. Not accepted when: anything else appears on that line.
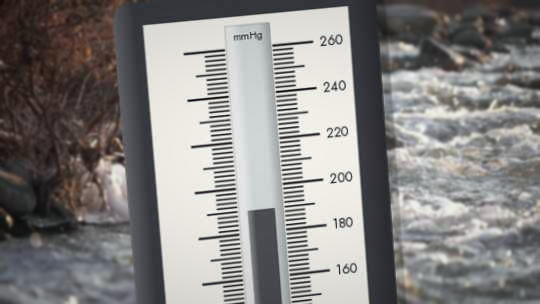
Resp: 190 mmHg
